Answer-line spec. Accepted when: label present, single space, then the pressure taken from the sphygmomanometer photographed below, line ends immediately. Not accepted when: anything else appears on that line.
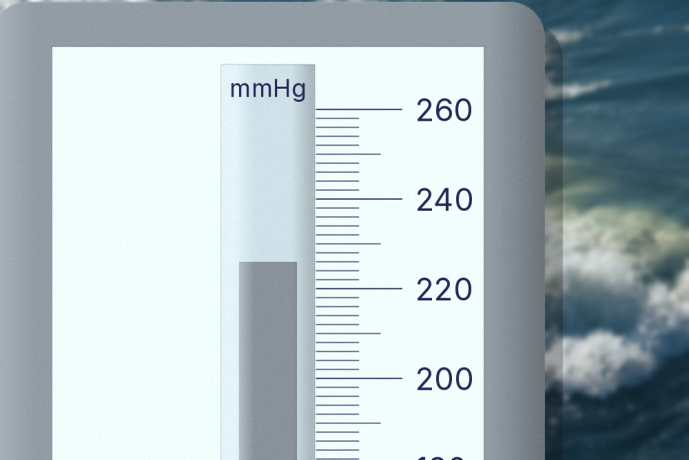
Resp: 226 mmHg
